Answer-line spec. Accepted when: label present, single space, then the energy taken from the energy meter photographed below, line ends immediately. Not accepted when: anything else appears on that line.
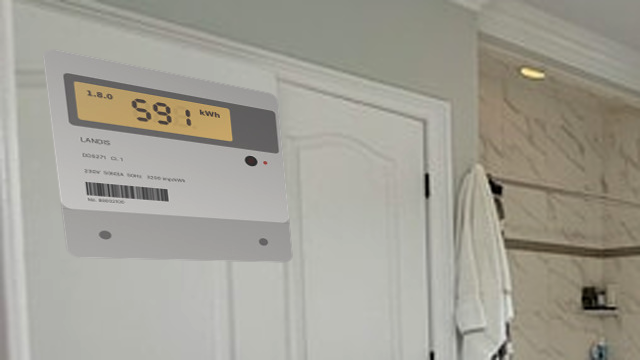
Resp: 591 kWh
